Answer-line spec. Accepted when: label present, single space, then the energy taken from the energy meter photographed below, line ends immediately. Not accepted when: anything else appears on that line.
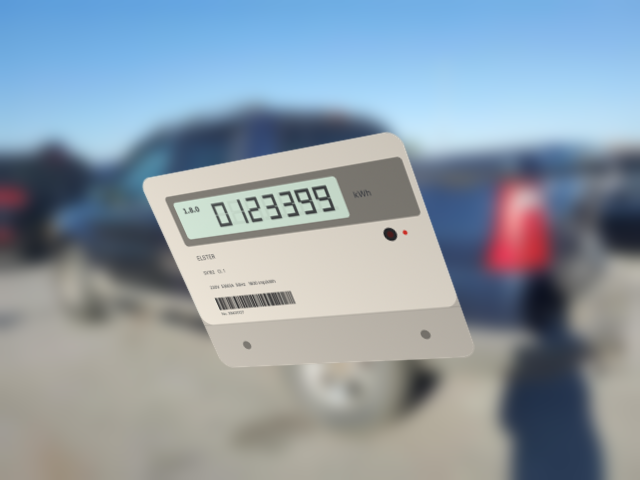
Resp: 123399 kWh
